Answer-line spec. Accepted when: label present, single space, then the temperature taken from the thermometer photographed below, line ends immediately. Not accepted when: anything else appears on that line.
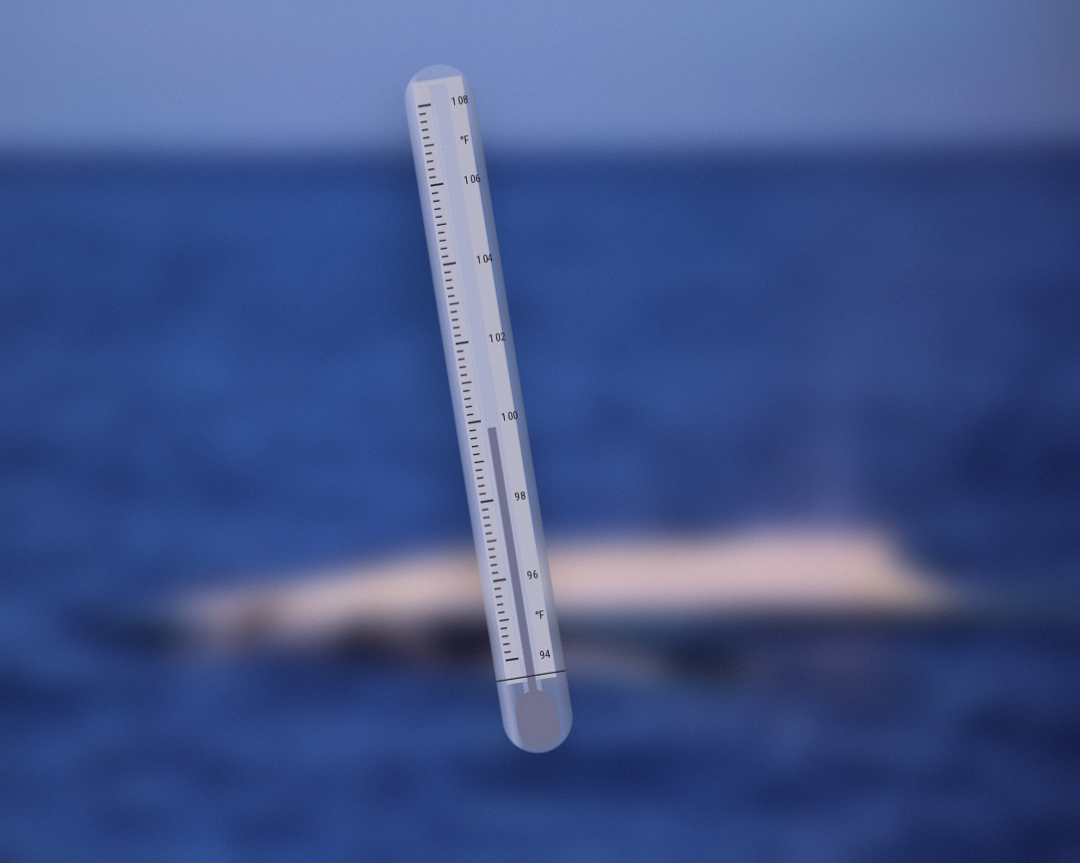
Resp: 99.8 °F
